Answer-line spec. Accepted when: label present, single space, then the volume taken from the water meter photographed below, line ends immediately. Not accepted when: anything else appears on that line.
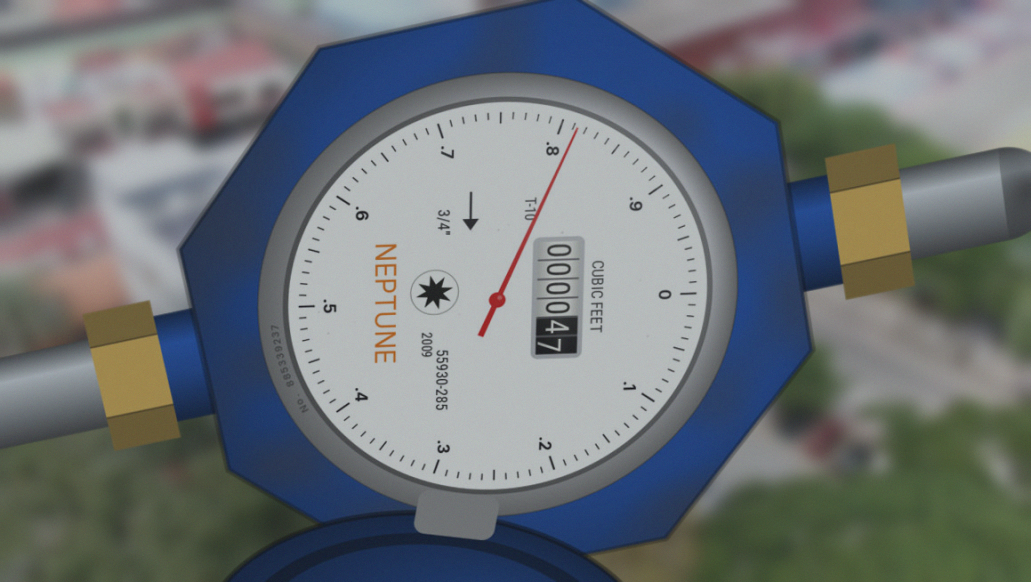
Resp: 46.81 ft³
